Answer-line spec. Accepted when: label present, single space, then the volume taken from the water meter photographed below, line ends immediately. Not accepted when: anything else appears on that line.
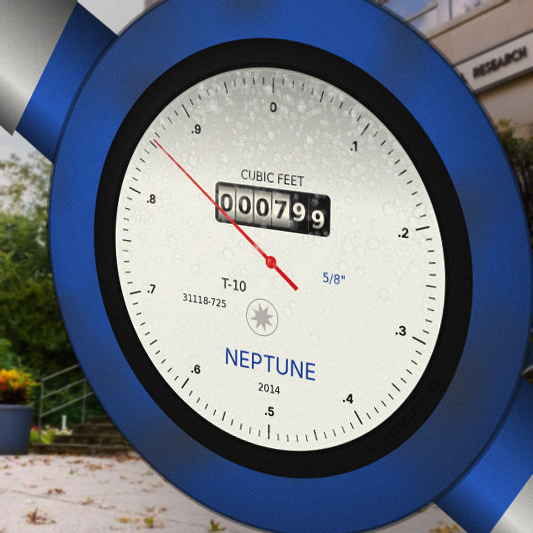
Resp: 798.85 ft³
